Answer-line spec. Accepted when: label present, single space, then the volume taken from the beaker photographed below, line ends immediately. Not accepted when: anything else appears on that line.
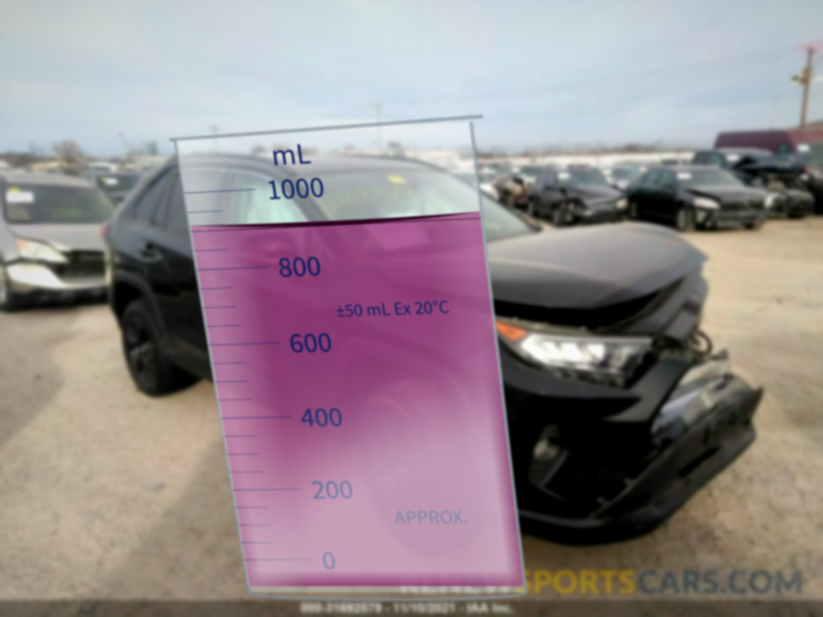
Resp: 900 mL
